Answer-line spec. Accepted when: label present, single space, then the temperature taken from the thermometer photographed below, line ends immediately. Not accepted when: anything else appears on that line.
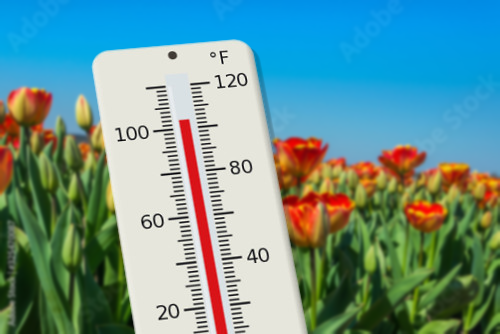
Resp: 104 °F
